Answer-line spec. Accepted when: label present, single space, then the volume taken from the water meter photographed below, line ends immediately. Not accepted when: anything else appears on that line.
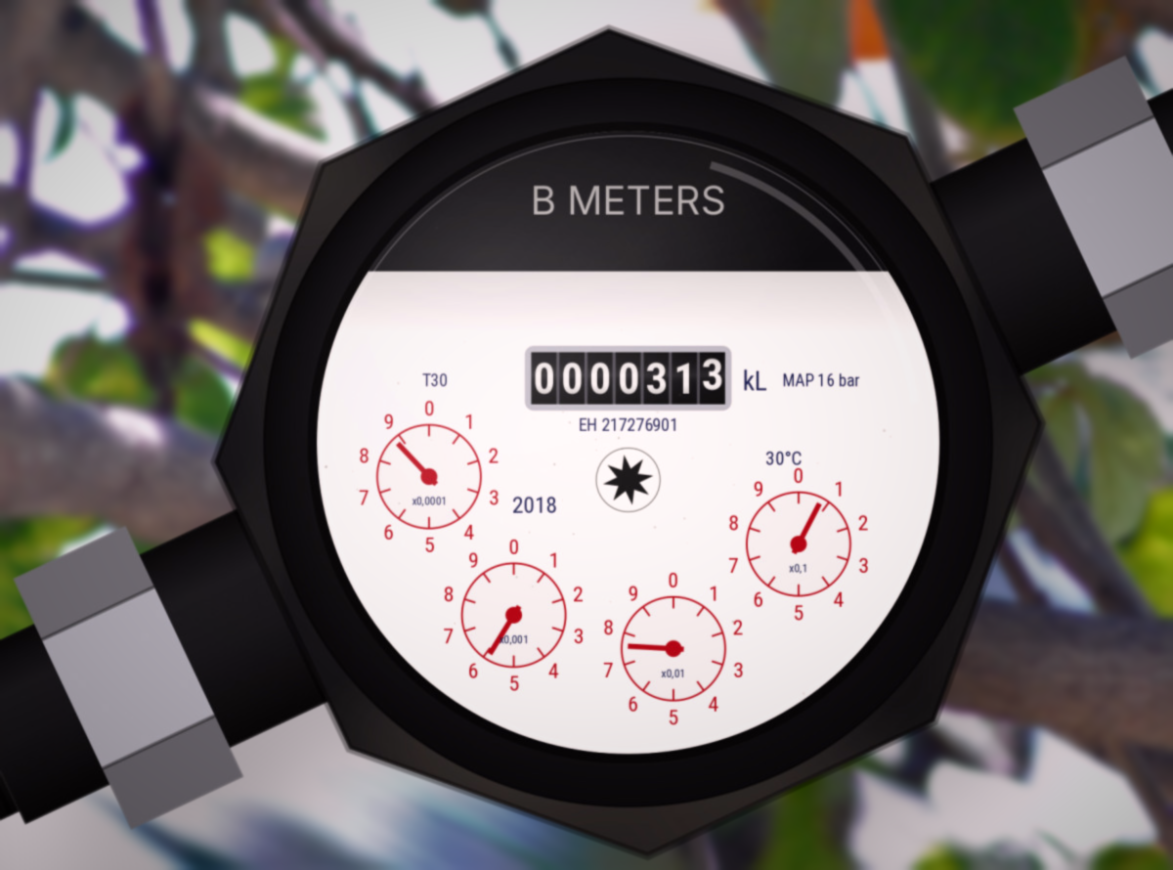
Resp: 313.0758 kL
